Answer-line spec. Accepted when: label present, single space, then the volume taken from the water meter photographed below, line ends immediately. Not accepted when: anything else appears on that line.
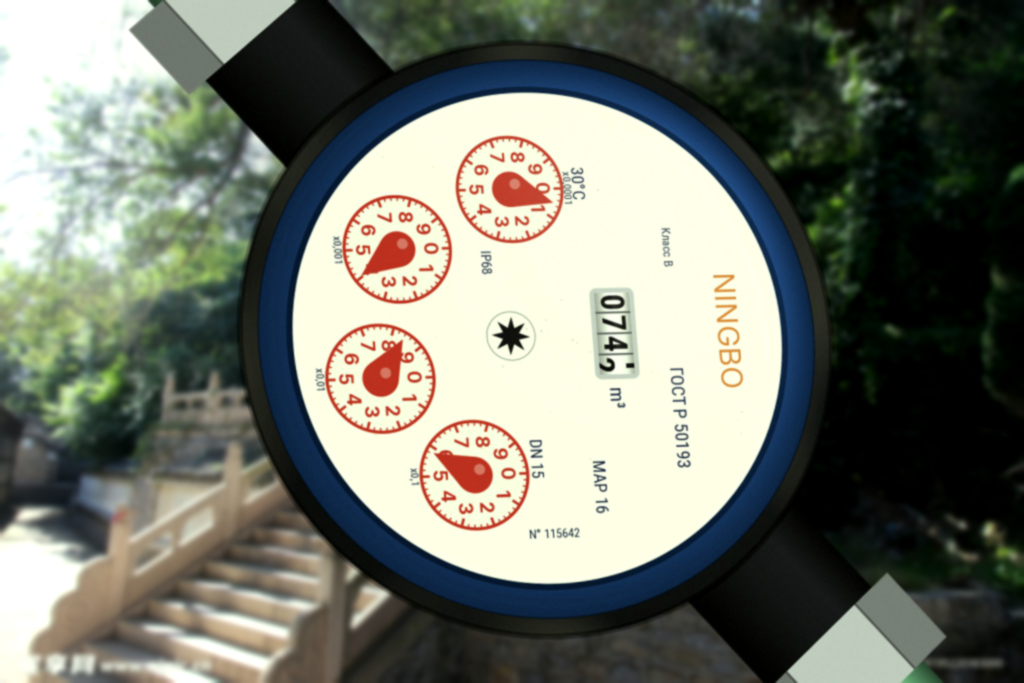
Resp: 741.5840 m³
